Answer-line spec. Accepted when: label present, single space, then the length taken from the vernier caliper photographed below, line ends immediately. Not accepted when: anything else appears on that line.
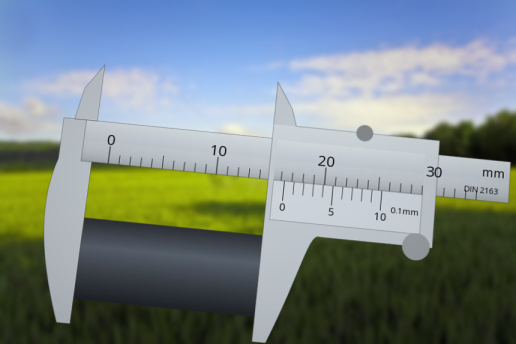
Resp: 16.3 mm
